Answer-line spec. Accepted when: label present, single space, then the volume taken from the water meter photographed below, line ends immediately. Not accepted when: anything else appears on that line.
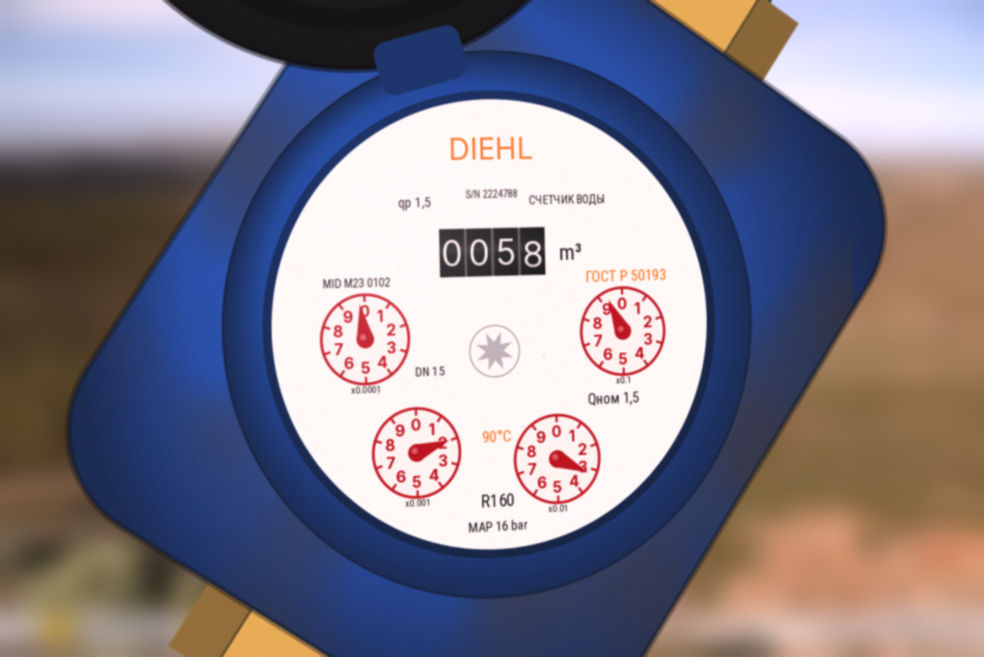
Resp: 57.9319 m³
